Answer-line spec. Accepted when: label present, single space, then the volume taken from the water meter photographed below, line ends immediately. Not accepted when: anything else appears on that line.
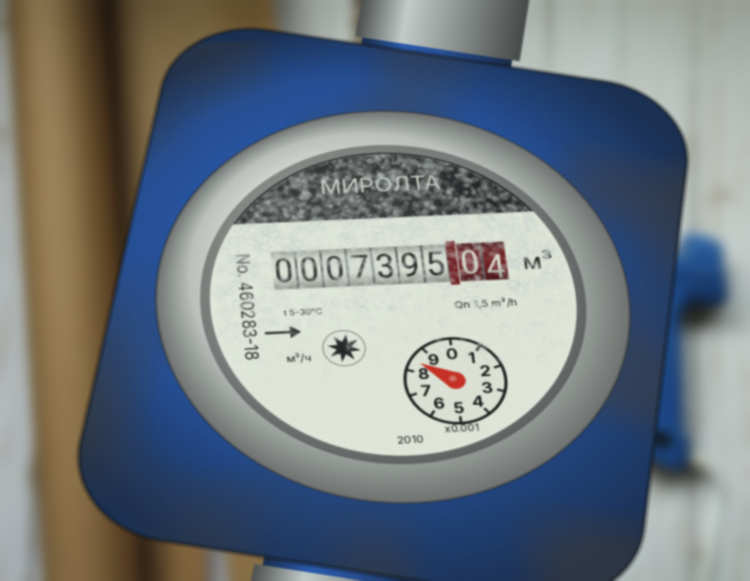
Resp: 7395.038 m³
